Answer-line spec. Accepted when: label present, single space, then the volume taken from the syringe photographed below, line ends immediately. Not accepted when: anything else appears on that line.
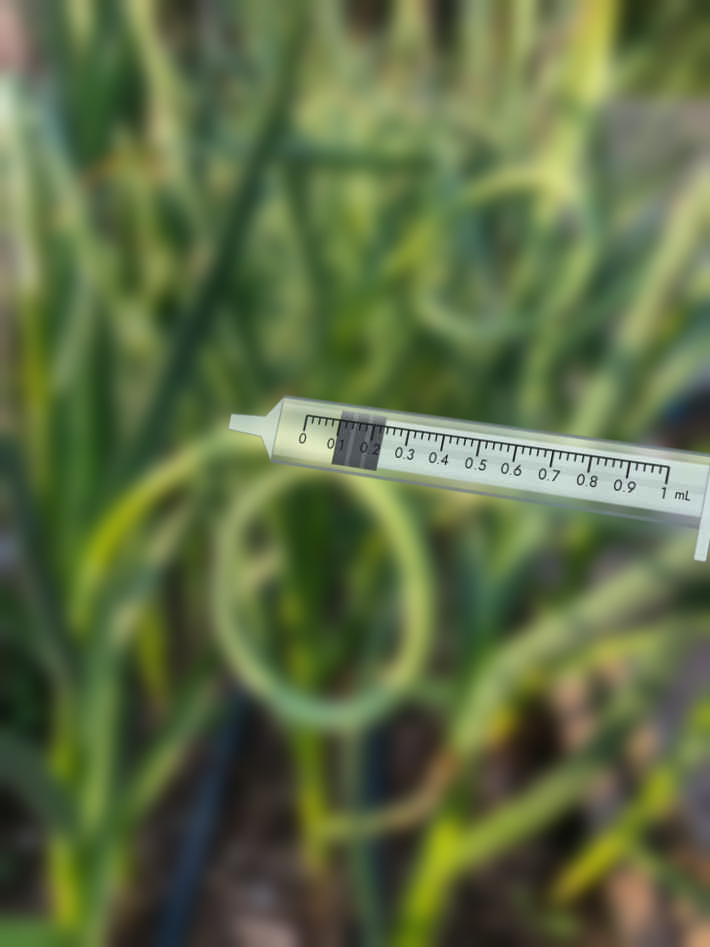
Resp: 0.1 mL
